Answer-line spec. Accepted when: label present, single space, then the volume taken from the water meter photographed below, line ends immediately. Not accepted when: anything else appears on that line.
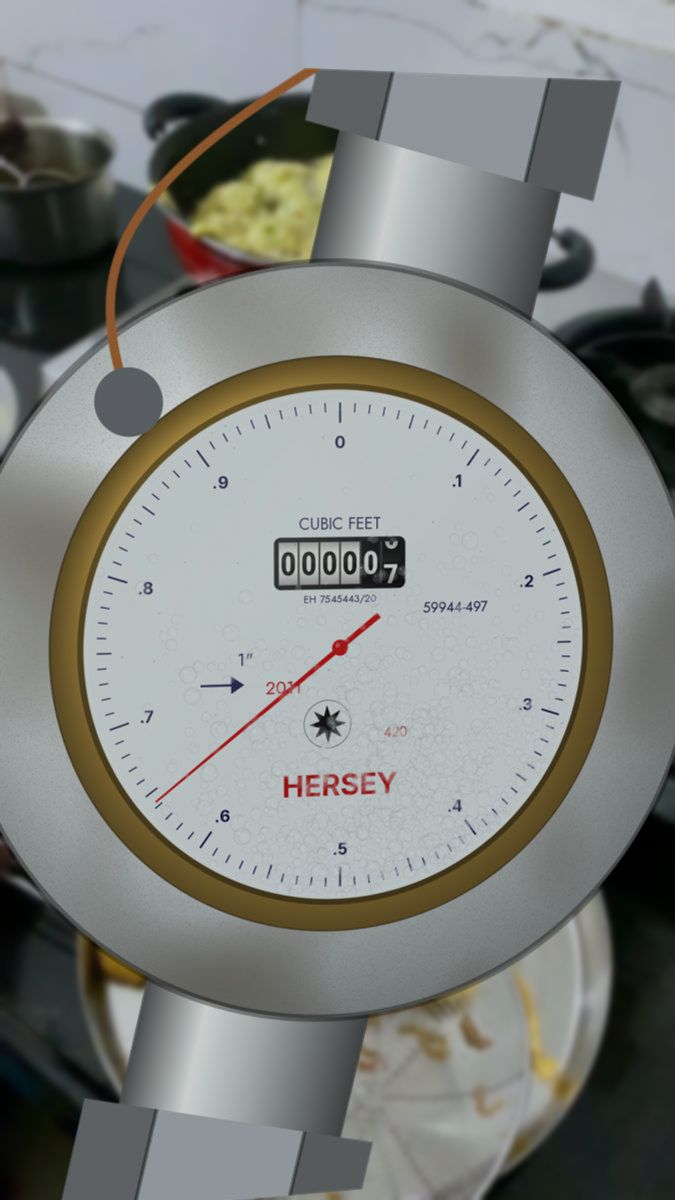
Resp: 6.64 ft³
